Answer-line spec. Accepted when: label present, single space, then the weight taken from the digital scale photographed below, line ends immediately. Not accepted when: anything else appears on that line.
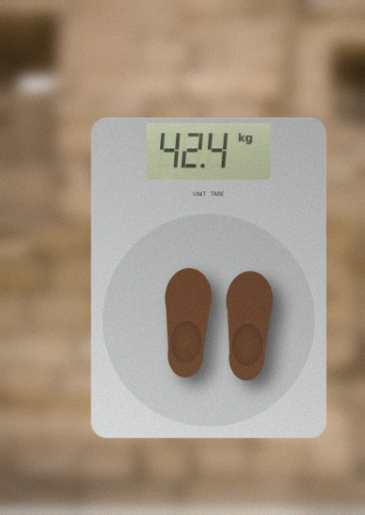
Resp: 42.4 kg
